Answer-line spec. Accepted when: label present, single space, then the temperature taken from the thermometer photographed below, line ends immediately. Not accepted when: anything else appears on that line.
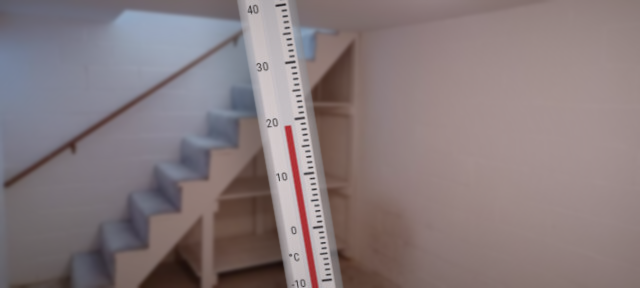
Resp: 19 °C
